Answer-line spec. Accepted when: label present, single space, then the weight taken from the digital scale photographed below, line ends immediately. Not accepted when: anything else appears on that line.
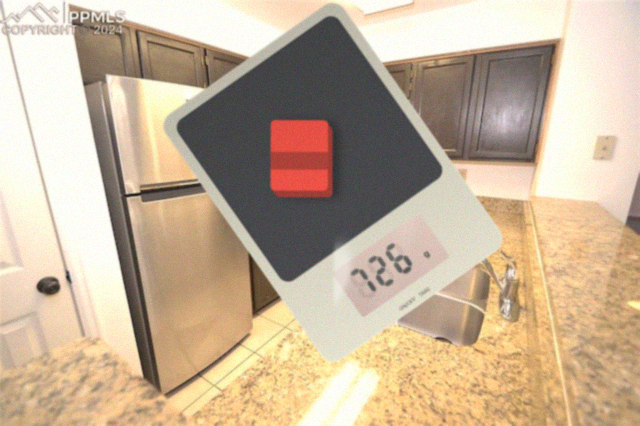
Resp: 726 g
